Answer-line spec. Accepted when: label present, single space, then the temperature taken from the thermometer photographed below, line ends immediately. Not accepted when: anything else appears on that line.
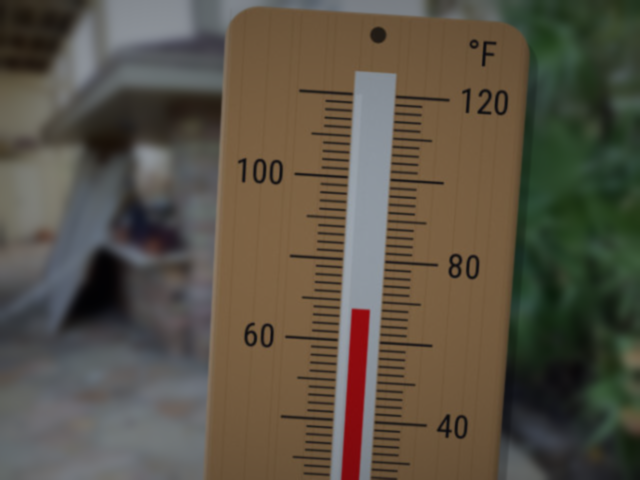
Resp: 68 °F
